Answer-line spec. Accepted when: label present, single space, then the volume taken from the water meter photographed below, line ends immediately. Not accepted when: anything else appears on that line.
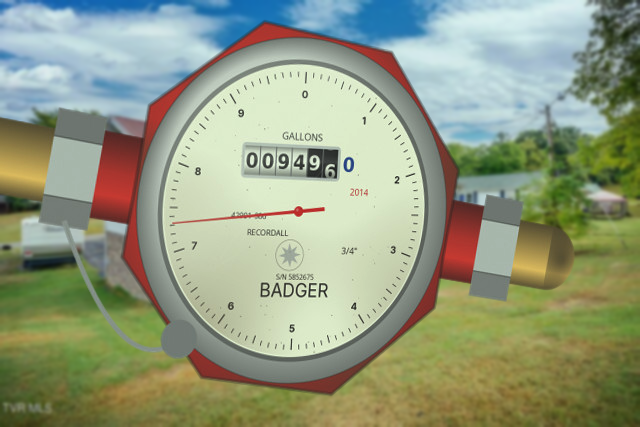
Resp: 94957.3 gal
